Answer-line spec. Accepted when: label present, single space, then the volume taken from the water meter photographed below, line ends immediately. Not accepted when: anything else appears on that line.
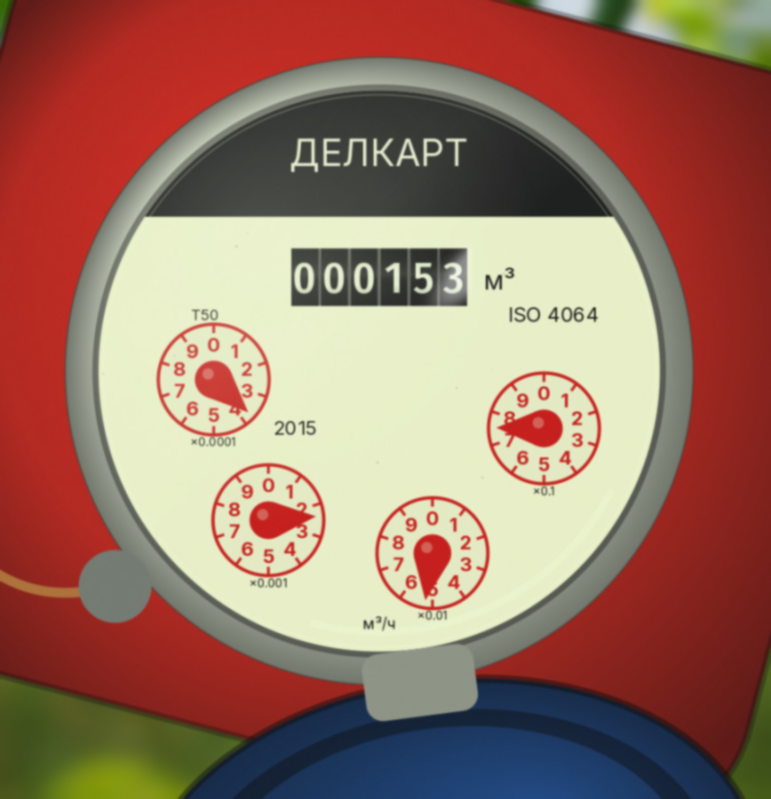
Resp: 153.7523 m³
